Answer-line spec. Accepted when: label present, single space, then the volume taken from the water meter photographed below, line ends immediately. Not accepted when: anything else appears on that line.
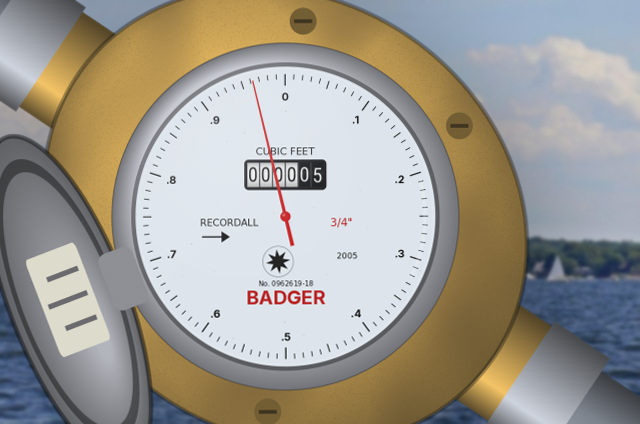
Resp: 4.96 ft³
